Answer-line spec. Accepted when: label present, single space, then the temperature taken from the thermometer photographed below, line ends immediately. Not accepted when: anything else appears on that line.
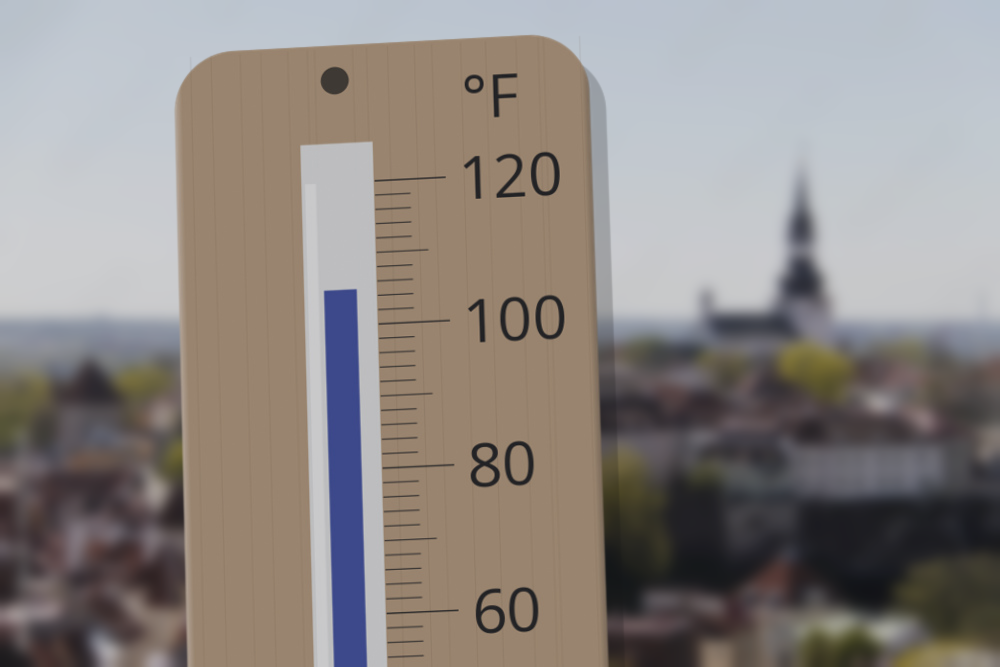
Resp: 105 °F
